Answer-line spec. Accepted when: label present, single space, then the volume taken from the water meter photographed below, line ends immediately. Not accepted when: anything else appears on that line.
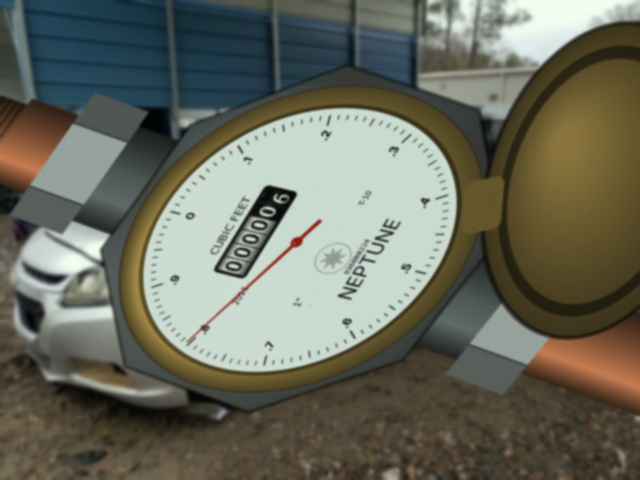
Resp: 5.80 ft³
